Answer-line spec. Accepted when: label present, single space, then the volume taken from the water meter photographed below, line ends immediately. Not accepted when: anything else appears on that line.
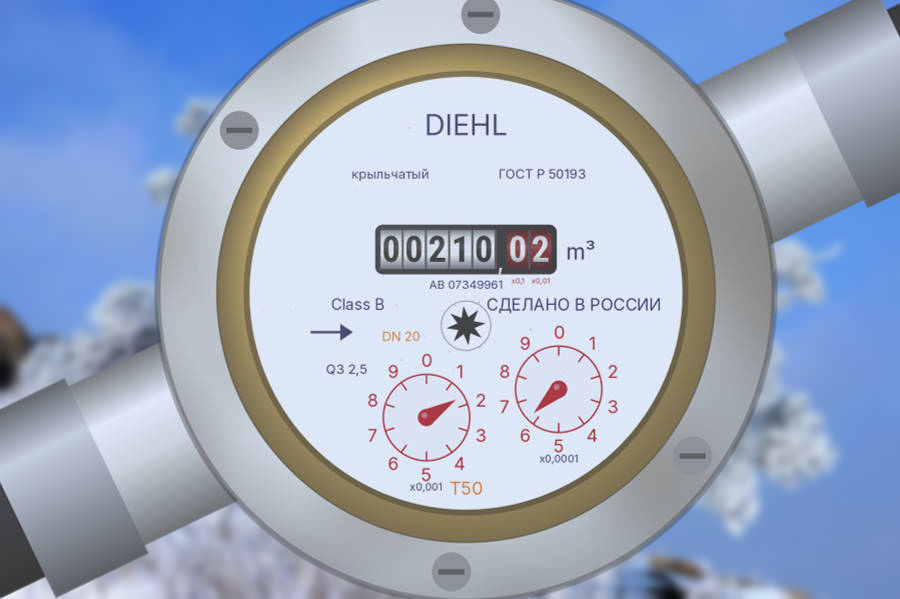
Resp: 210.0216 m³
